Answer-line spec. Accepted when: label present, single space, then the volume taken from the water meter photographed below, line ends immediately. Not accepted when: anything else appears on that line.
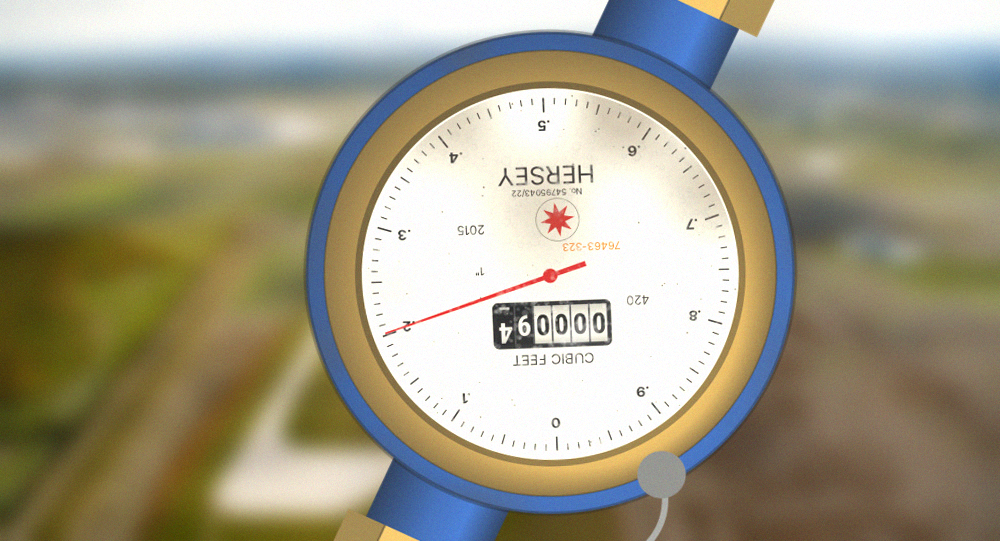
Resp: 94.20 ft³
